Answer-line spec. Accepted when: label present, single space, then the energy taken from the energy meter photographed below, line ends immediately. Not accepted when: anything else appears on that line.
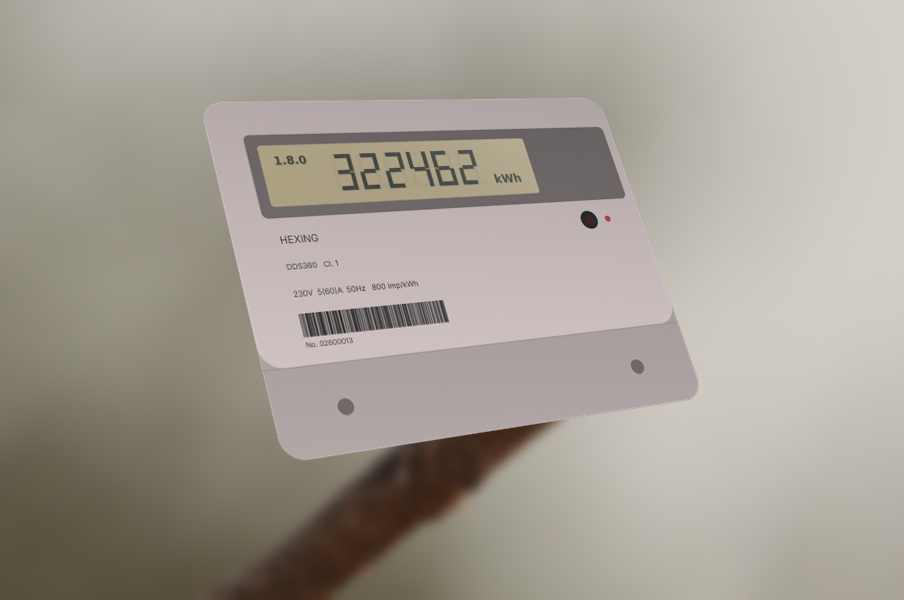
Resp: 322462 kWh
